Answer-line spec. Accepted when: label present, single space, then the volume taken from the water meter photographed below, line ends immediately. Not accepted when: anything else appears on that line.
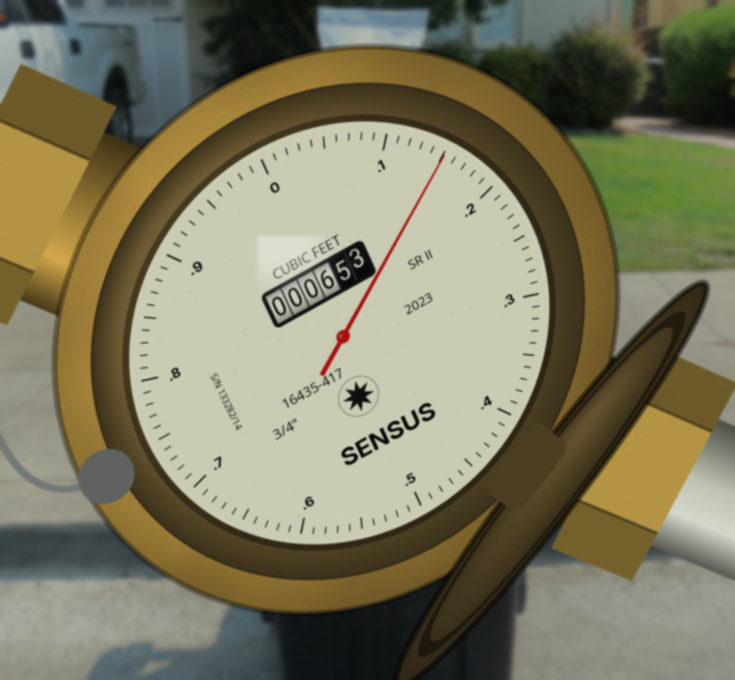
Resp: 653.15 ft³
